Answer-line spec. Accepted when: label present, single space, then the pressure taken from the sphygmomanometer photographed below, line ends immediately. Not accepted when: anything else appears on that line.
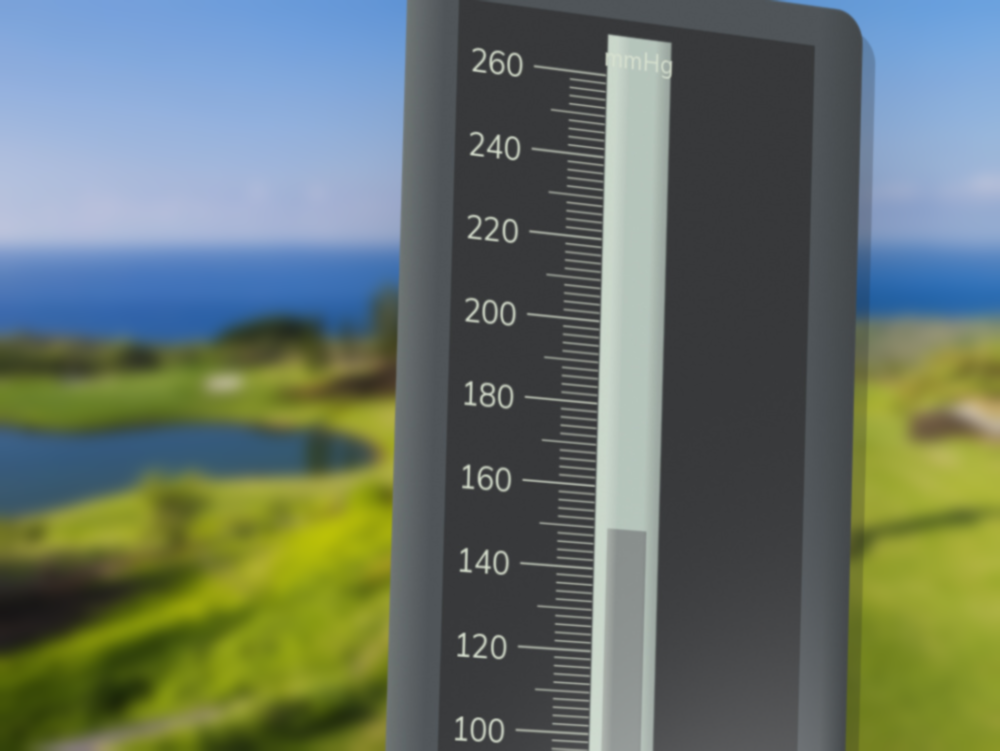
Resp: 150 mmHg
